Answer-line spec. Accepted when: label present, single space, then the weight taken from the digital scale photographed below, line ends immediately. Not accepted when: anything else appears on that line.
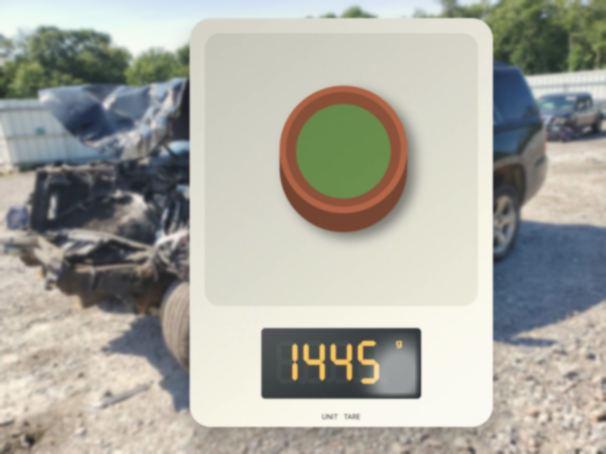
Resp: 1445 g
